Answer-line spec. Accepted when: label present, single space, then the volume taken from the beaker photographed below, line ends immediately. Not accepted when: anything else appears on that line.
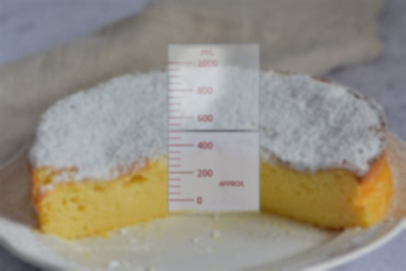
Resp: 500 mL
